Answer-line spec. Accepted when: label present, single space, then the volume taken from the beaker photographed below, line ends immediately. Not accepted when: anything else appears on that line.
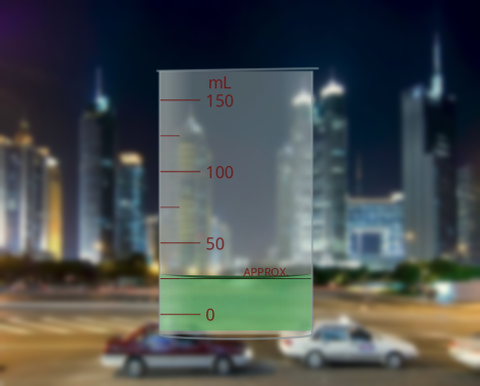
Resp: 25 mL
